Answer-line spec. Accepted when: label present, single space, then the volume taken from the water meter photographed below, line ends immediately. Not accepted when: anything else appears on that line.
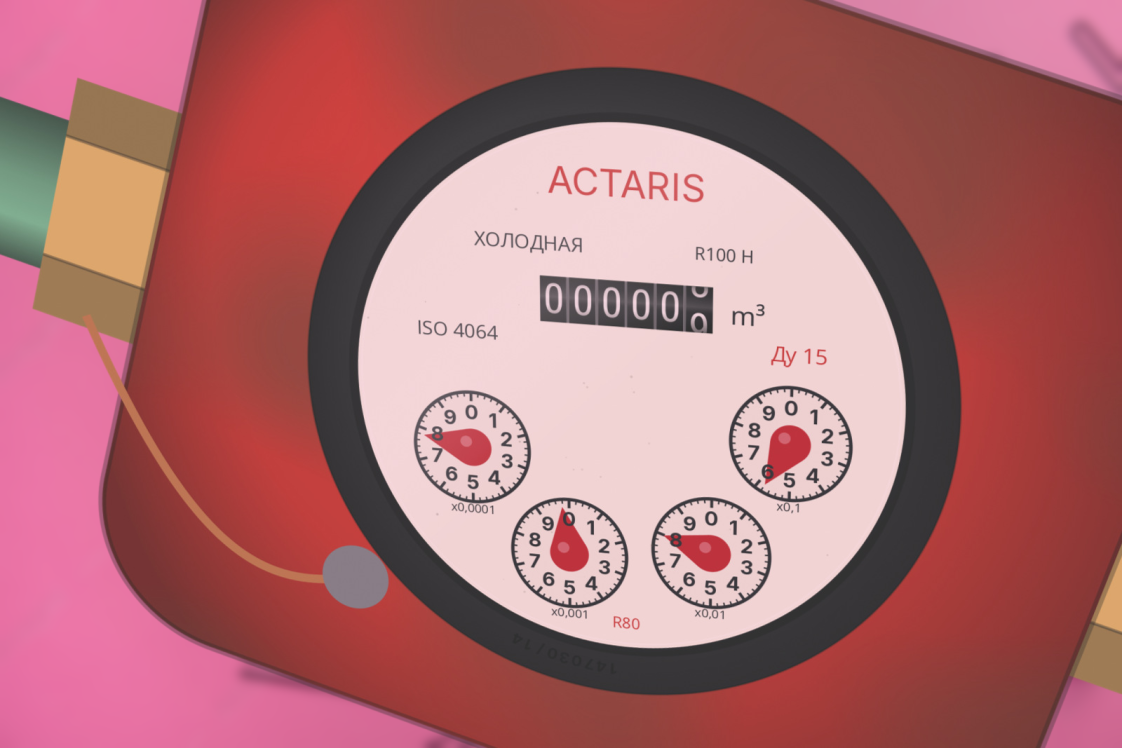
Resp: 8.5797 m³
